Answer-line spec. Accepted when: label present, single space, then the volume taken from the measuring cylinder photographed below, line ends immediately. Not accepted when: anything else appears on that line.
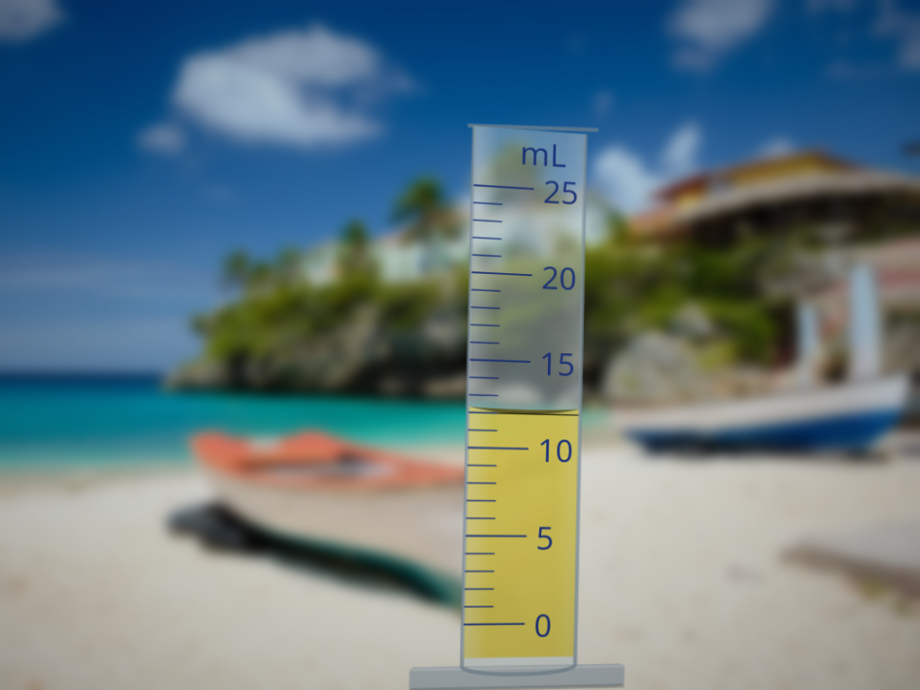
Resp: 12 mL
